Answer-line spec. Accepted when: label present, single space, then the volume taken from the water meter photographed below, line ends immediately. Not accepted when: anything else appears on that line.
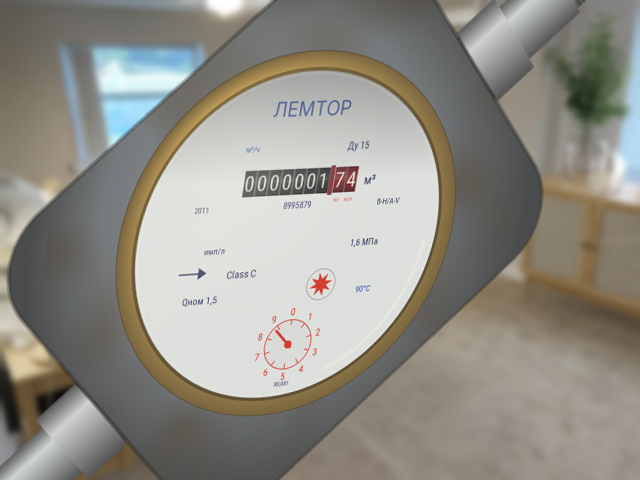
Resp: 1.748 m³
